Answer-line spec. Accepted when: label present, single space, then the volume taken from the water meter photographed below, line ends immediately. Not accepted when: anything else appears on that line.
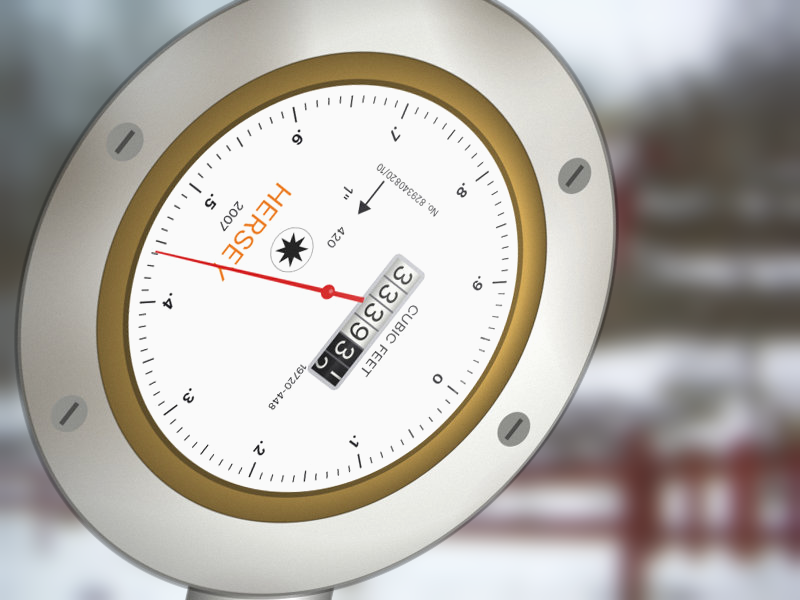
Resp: 333931.44 ft³
